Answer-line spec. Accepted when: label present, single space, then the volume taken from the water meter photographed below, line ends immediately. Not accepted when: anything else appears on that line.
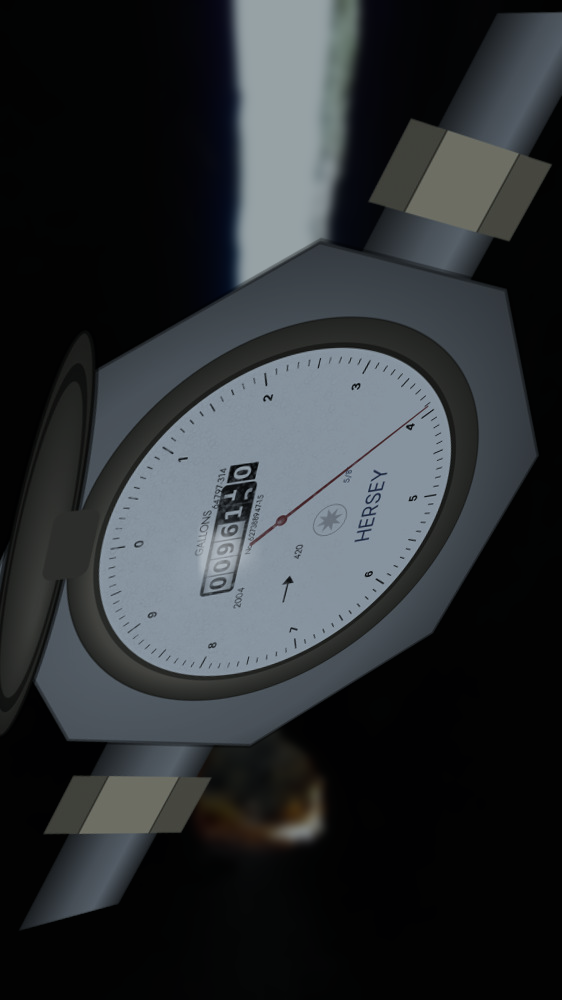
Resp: 96113.9 gal
